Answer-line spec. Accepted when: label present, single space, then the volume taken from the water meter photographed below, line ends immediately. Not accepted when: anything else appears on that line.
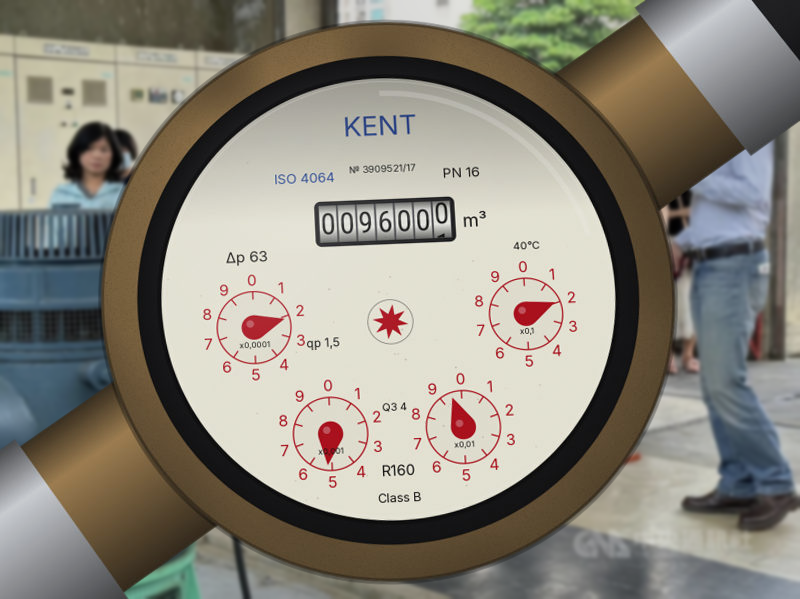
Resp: 96000.1952 m³
